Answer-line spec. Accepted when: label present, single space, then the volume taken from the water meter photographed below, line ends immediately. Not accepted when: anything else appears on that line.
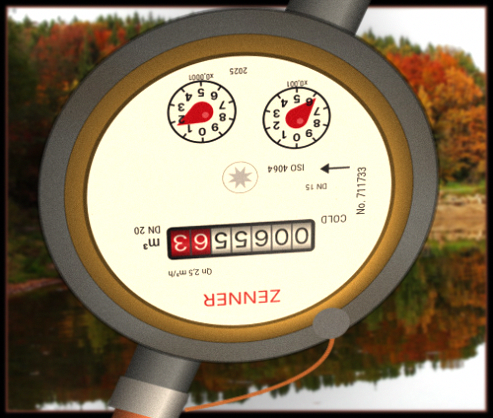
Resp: 655.6361 m³
